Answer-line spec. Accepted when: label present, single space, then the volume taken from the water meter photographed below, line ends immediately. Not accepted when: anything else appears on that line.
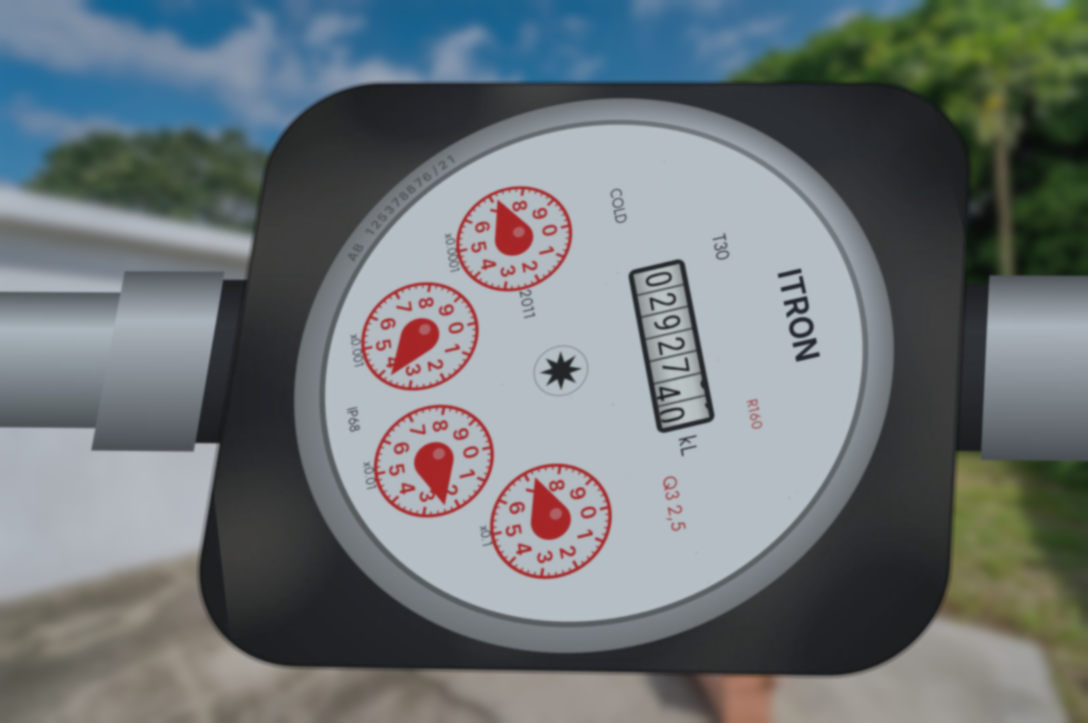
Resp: 292739.7237 kL
